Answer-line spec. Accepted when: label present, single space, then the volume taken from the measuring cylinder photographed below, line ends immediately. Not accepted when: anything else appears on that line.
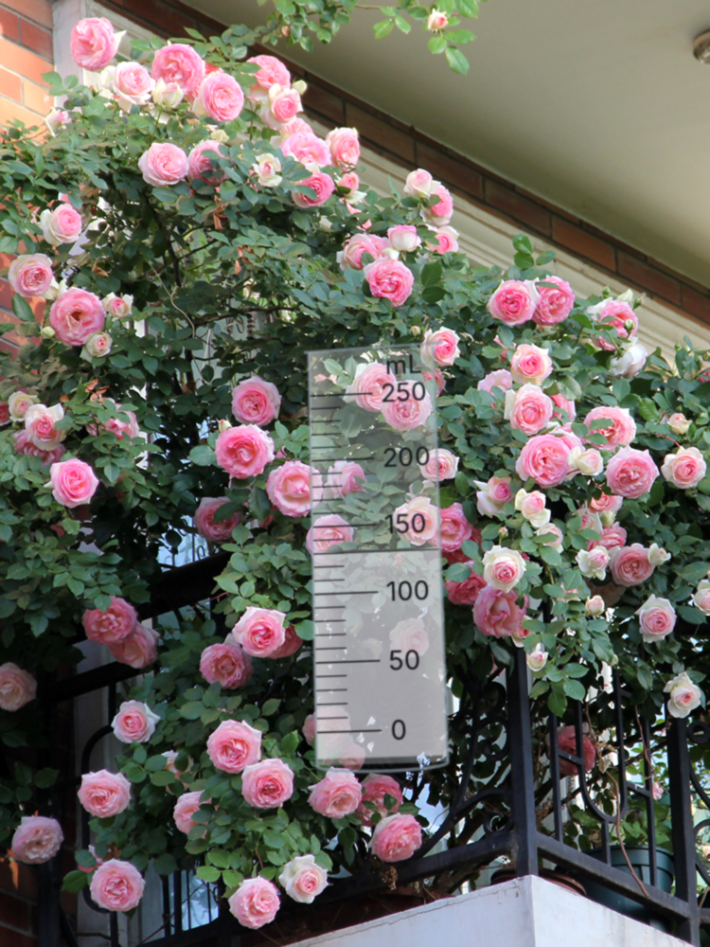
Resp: 130 mL
